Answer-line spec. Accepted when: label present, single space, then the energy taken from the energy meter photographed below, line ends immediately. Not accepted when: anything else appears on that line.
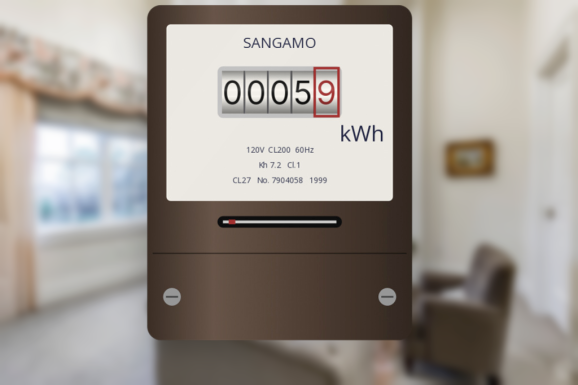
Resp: 5.9 kWh
